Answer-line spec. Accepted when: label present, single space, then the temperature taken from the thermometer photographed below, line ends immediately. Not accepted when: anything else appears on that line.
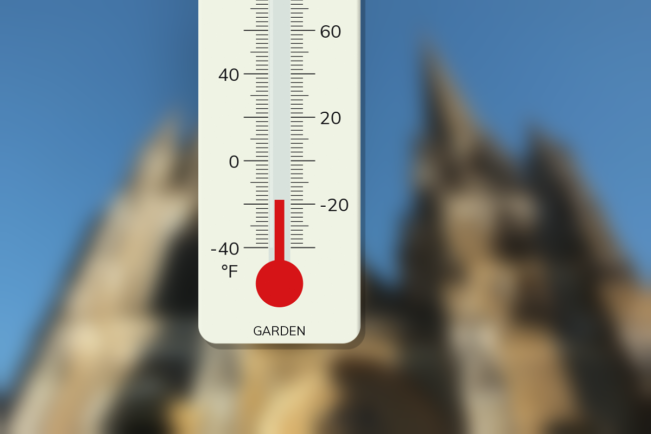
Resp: -18 °F
